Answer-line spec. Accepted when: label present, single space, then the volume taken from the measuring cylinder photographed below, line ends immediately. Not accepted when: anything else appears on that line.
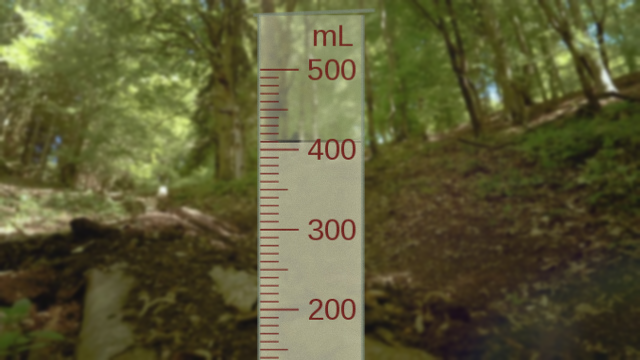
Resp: 410 mL
